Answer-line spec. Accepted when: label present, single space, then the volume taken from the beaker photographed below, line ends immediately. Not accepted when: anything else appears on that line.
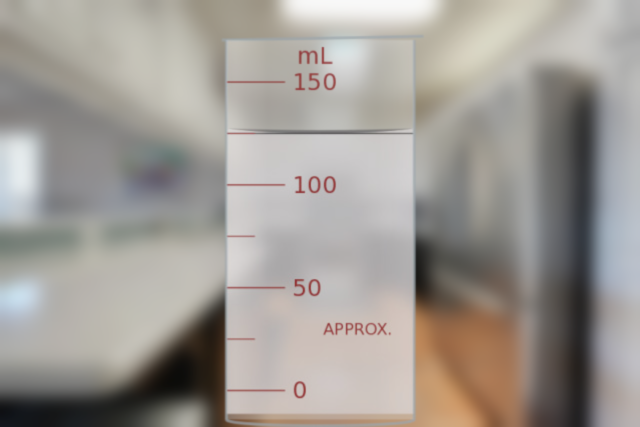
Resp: 125 mL
